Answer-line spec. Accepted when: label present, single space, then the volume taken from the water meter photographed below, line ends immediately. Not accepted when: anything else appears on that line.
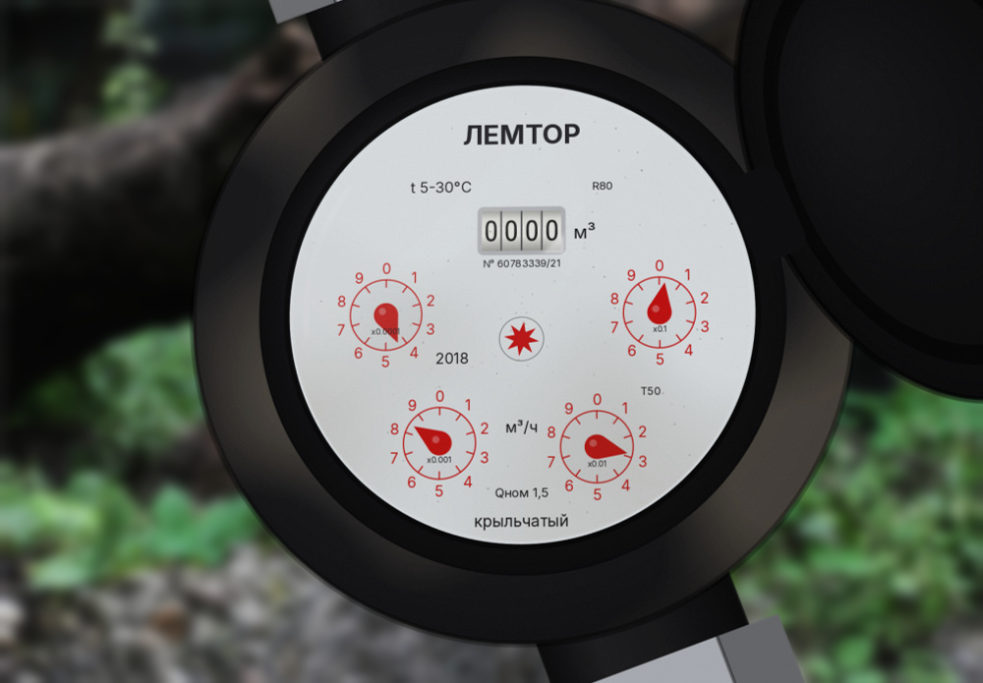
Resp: 0.0284 m³
